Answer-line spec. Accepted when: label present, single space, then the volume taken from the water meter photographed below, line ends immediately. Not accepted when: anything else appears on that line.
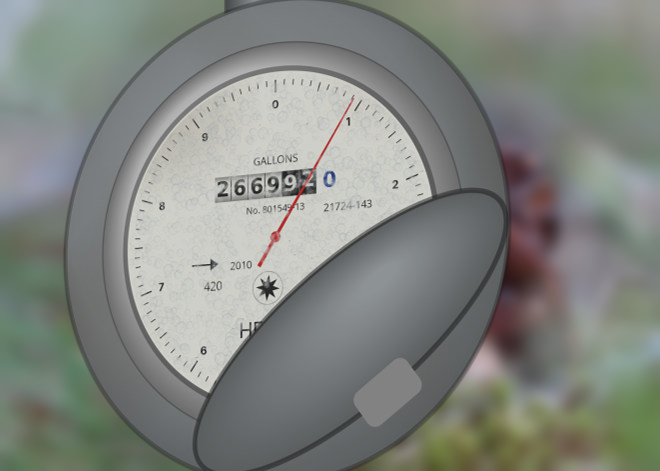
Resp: 2669920.9 gal
